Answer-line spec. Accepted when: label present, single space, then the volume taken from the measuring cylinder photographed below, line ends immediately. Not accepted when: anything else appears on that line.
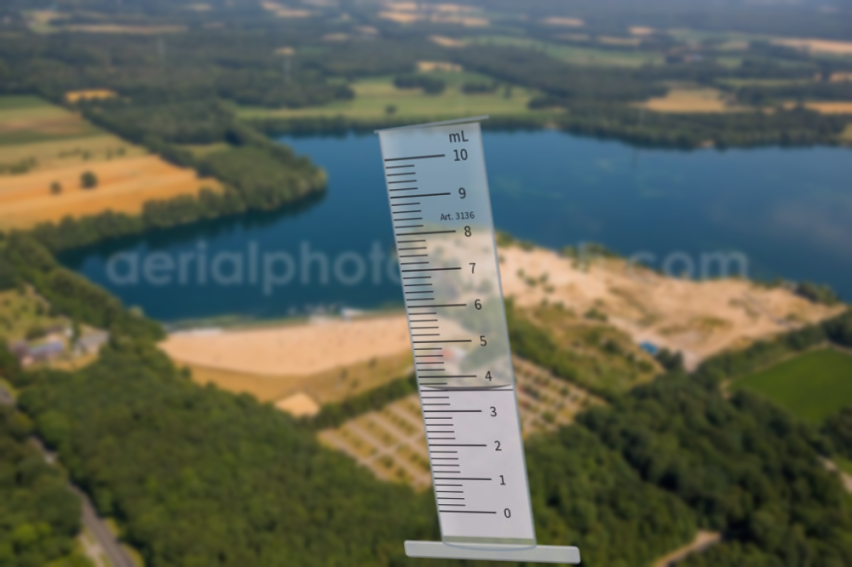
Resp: 3.6 mL
